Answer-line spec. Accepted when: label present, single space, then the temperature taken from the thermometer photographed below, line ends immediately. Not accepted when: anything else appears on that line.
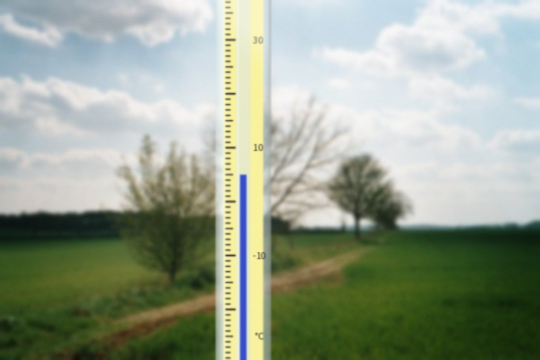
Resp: 5 °C
